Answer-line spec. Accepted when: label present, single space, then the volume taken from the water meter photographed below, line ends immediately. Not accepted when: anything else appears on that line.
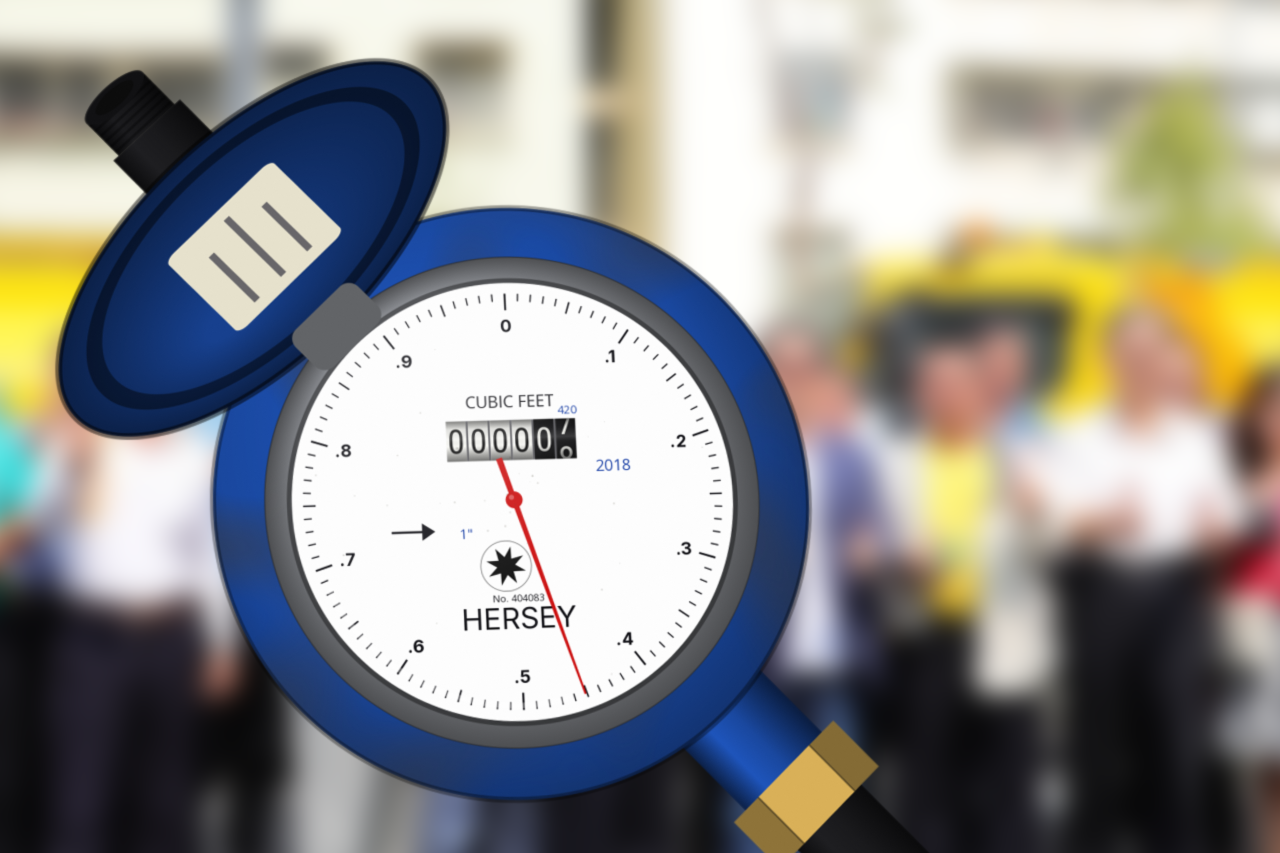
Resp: 7.45 ft³
